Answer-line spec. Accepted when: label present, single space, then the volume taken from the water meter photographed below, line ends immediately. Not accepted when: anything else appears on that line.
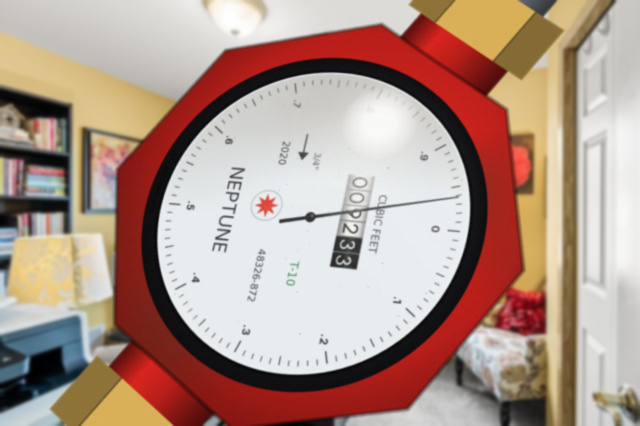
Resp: 9232.96 ft³
